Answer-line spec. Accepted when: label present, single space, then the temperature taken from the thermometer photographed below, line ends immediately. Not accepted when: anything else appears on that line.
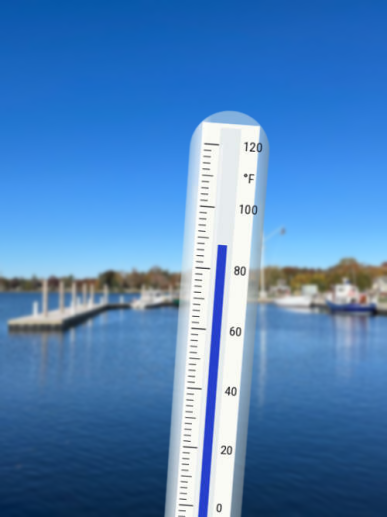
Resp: 88 °F
